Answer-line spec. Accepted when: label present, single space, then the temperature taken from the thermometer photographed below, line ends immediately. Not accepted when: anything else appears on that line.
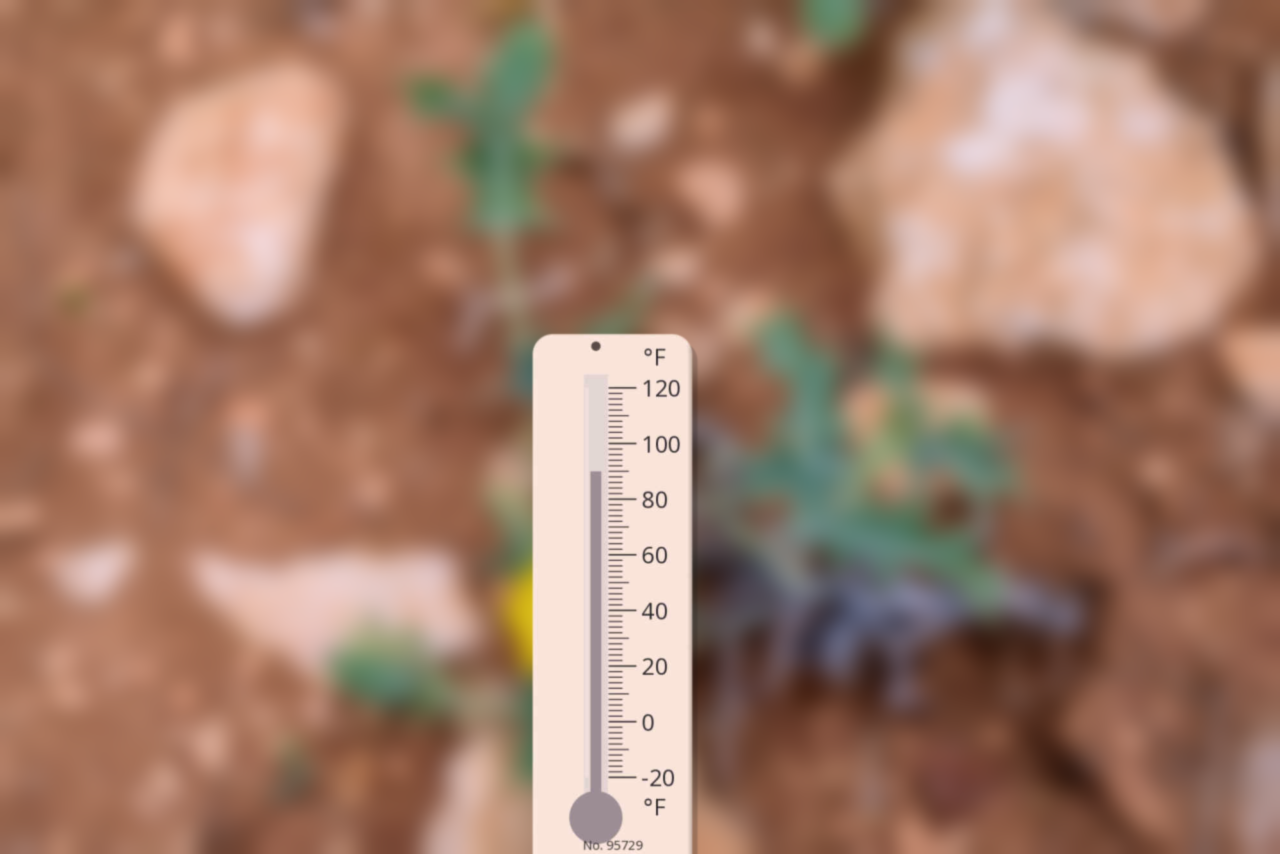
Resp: 90 °F
